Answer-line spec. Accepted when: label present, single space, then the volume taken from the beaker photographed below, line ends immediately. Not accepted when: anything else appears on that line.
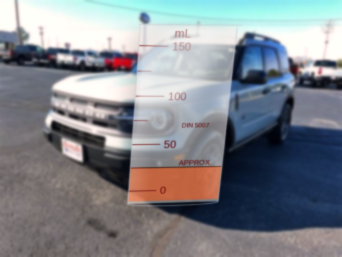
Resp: 25 mL
